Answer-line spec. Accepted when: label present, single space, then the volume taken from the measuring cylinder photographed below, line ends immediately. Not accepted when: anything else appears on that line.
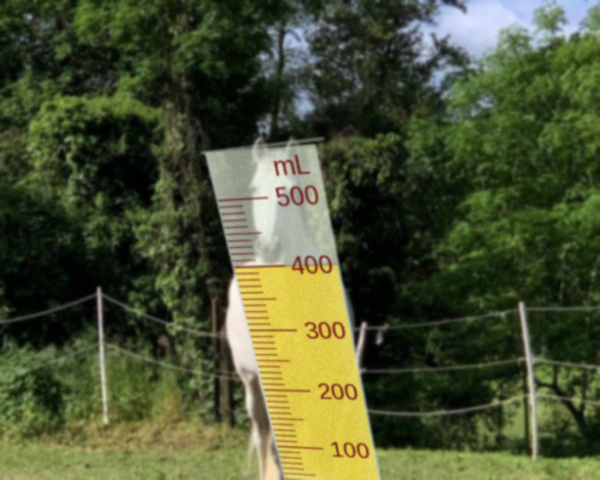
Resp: 400 mL
